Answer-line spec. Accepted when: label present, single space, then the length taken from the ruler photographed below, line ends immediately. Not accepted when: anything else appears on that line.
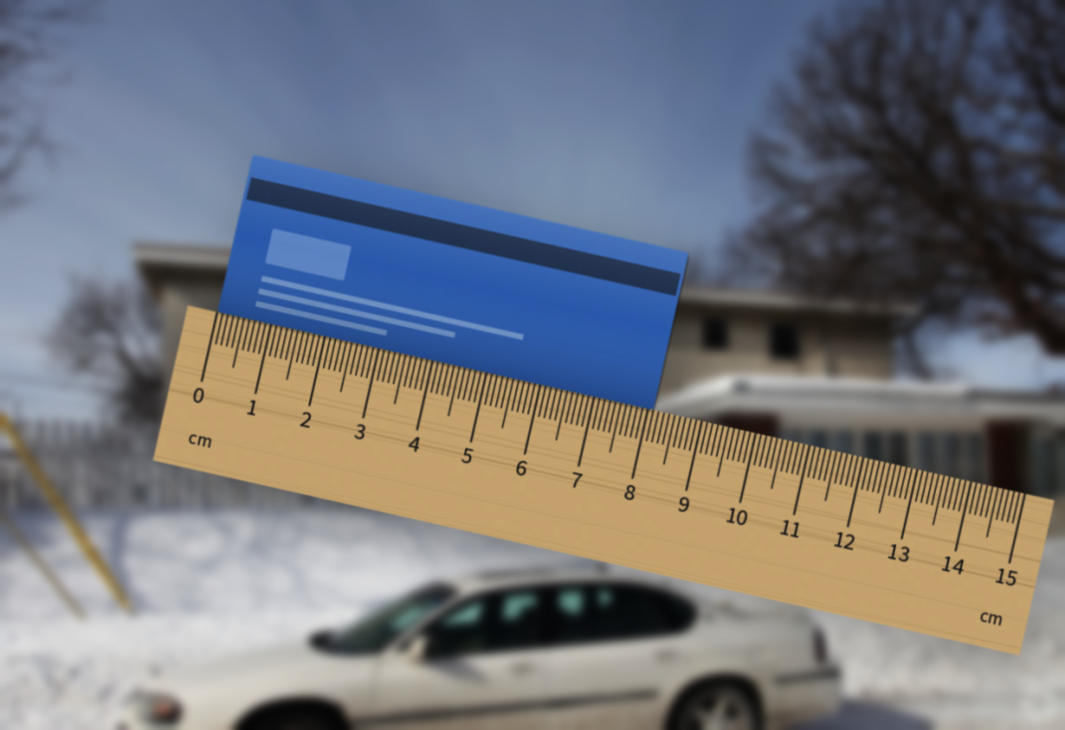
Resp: 8.1 cm
